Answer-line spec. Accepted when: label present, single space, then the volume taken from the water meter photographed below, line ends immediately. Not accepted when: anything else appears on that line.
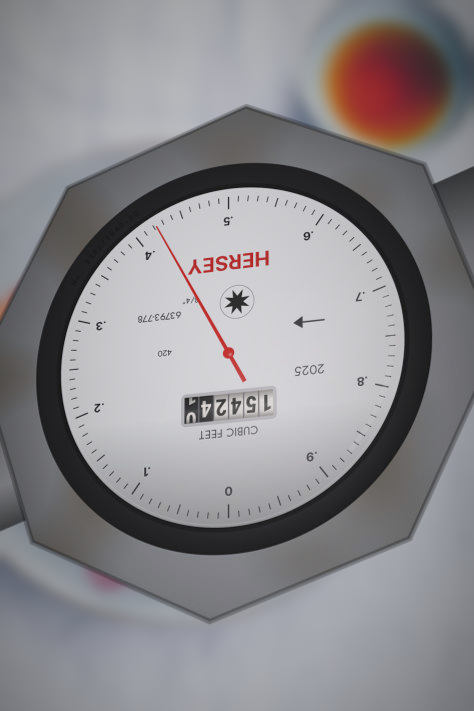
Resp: 154240.42 ft³
